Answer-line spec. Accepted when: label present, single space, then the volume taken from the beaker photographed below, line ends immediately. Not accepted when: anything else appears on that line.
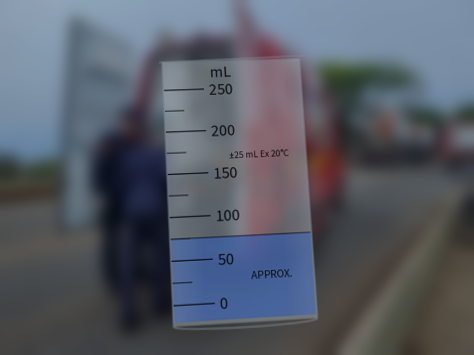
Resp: 75 mL
